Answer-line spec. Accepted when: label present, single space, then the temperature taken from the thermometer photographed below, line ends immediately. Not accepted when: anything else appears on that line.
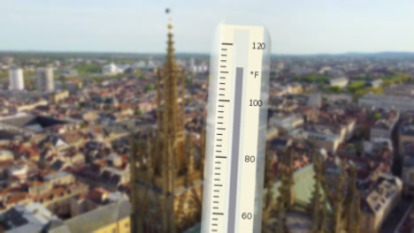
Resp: 112 °F
